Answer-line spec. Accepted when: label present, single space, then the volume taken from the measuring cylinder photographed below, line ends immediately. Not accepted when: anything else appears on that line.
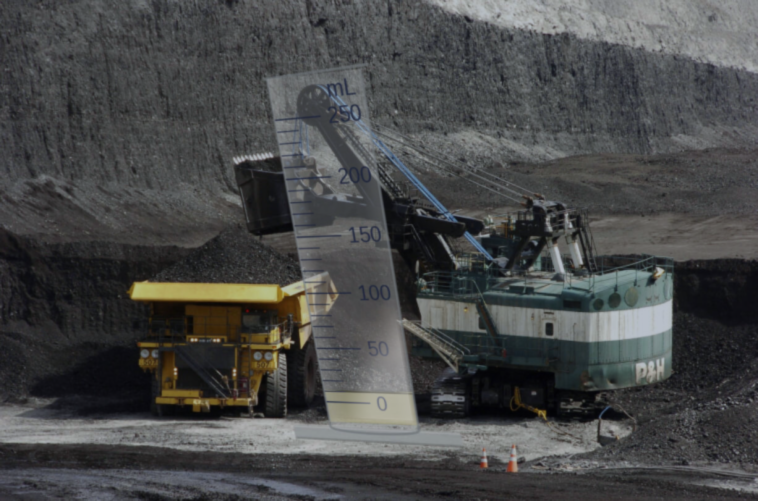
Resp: 10 mL
